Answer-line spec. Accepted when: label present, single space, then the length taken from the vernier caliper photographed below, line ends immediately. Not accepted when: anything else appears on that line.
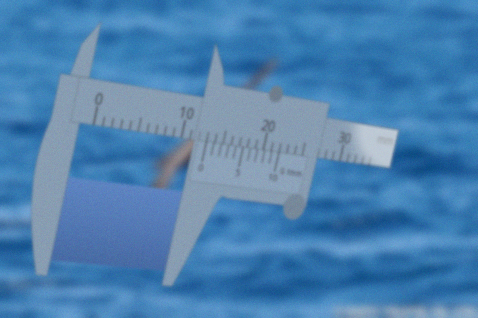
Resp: 13.0 mm
